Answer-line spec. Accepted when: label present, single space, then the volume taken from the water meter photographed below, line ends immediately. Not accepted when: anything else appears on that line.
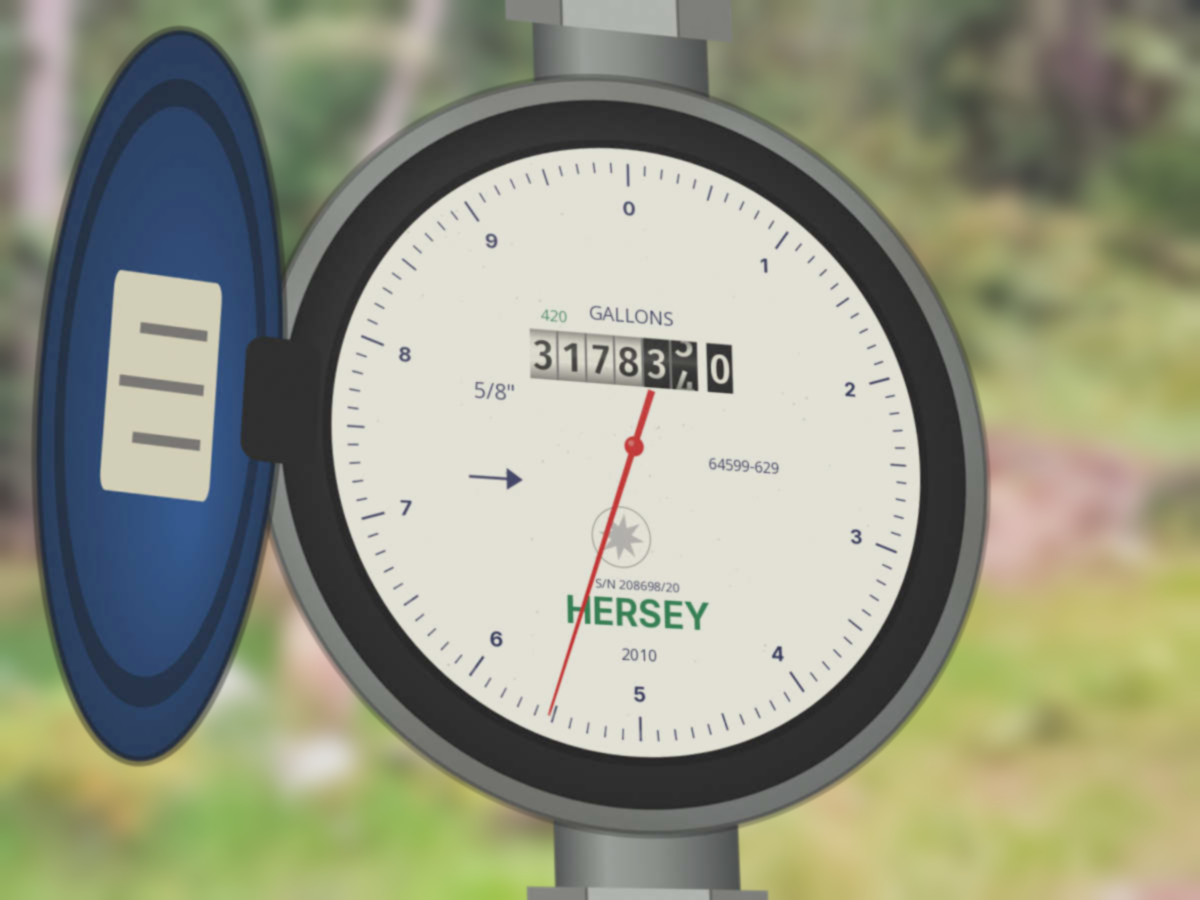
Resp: 3178335.5 gal
